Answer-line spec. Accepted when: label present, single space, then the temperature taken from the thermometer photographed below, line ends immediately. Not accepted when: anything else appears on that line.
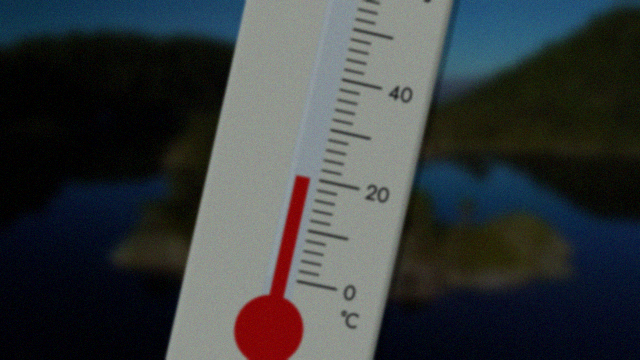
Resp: 20 °C
